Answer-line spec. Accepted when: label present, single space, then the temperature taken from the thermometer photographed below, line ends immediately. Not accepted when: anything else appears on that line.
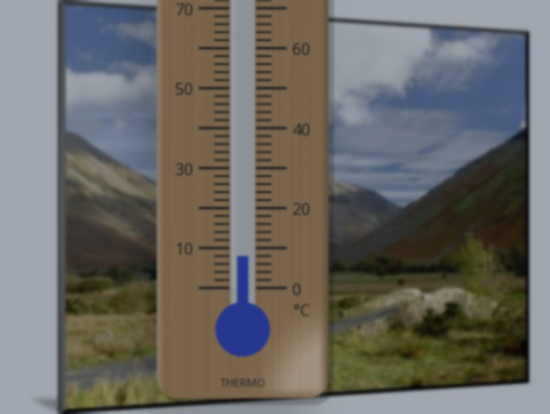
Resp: 8 °C
